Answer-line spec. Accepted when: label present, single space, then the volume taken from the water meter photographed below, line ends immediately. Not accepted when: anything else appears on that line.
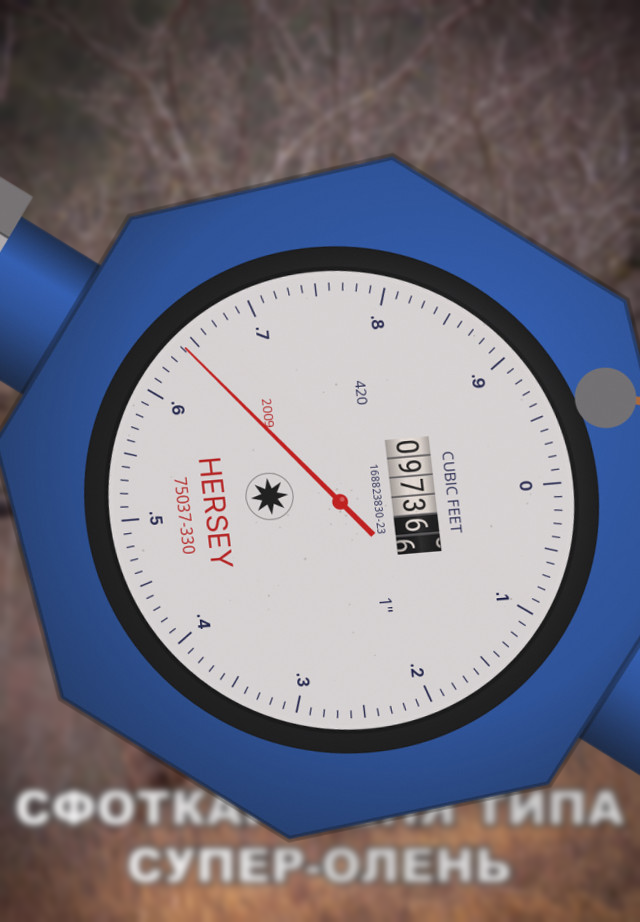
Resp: 97365.64 ft³
